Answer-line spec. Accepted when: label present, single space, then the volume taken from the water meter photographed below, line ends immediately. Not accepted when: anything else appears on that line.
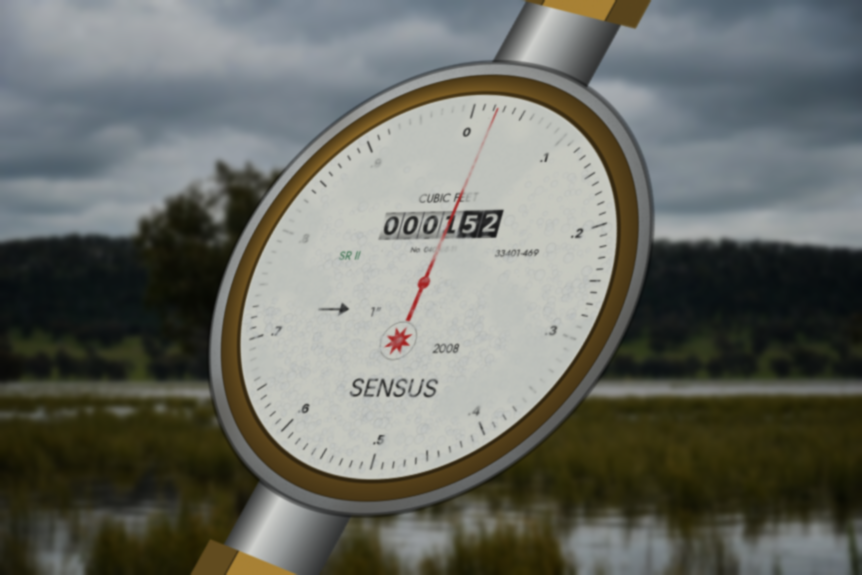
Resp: 152.02 ft³
